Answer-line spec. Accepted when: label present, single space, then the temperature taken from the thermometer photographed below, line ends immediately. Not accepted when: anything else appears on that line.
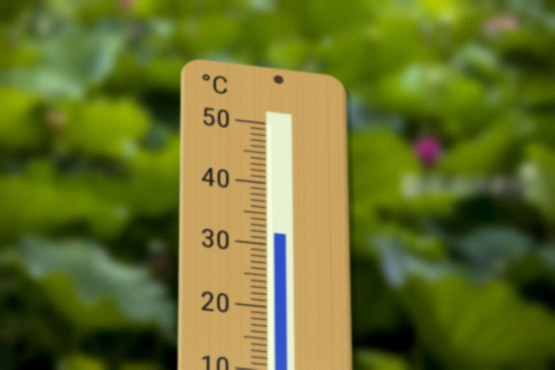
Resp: 32 °C
